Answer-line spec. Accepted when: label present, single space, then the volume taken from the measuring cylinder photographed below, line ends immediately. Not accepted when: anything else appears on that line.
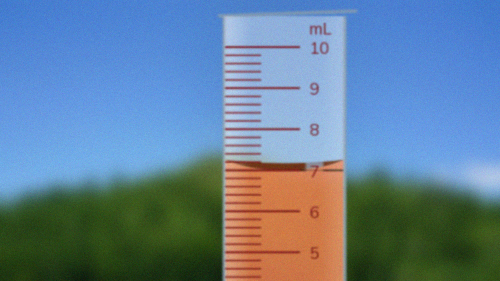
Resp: 7 mL
